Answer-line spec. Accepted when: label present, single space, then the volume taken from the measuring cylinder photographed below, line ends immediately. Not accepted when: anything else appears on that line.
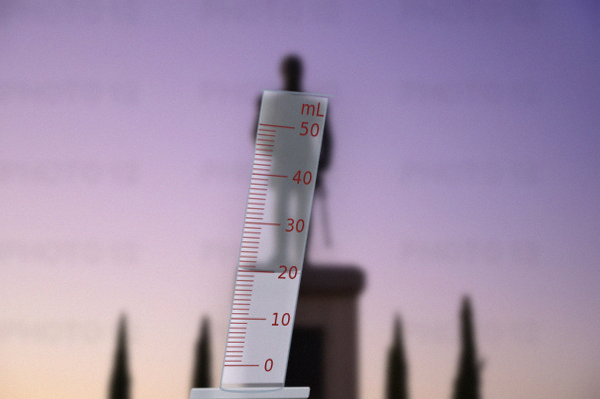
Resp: 20 mL
